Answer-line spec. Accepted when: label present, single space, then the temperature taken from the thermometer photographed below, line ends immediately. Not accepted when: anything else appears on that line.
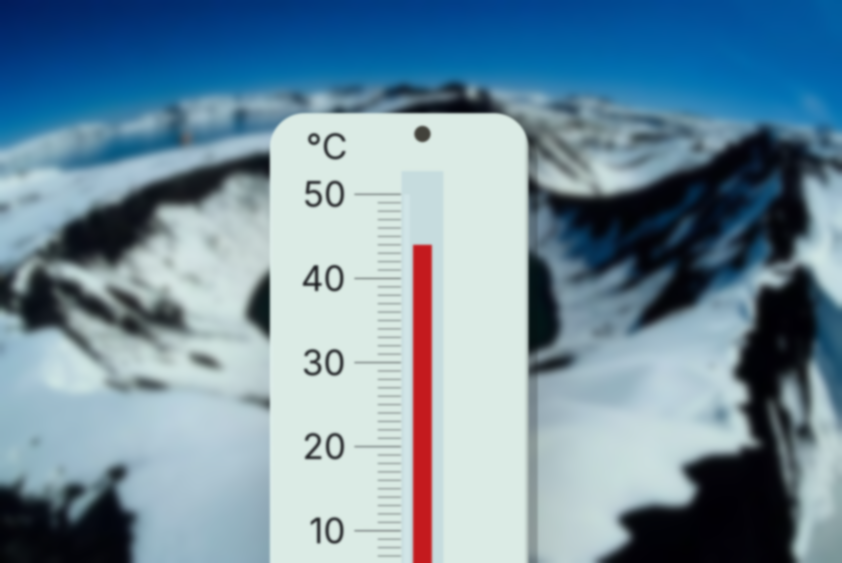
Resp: 44 °C
